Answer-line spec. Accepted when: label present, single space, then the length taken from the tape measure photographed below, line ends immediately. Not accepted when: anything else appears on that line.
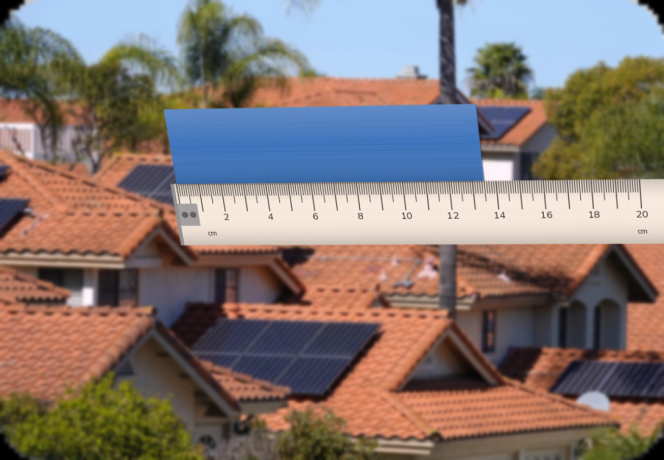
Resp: 13.5 cm
